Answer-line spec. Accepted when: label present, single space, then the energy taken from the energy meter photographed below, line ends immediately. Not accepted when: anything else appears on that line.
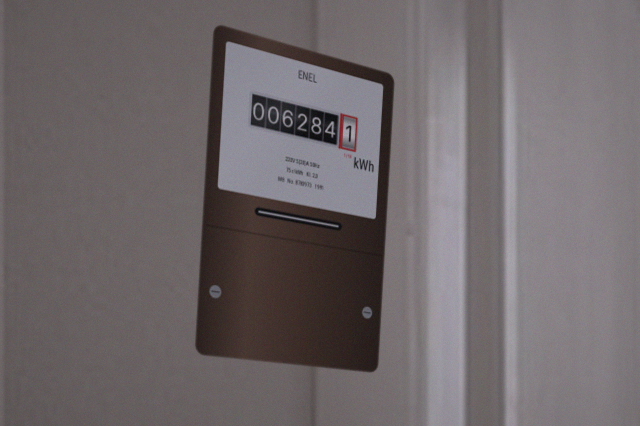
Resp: 6284.1 kWh
